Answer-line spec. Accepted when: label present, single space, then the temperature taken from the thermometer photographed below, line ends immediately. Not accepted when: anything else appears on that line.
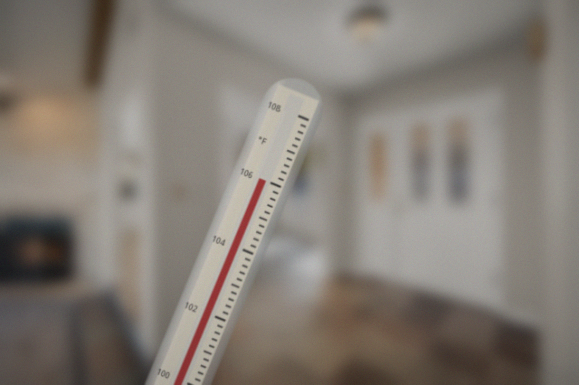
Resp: 106 °F
